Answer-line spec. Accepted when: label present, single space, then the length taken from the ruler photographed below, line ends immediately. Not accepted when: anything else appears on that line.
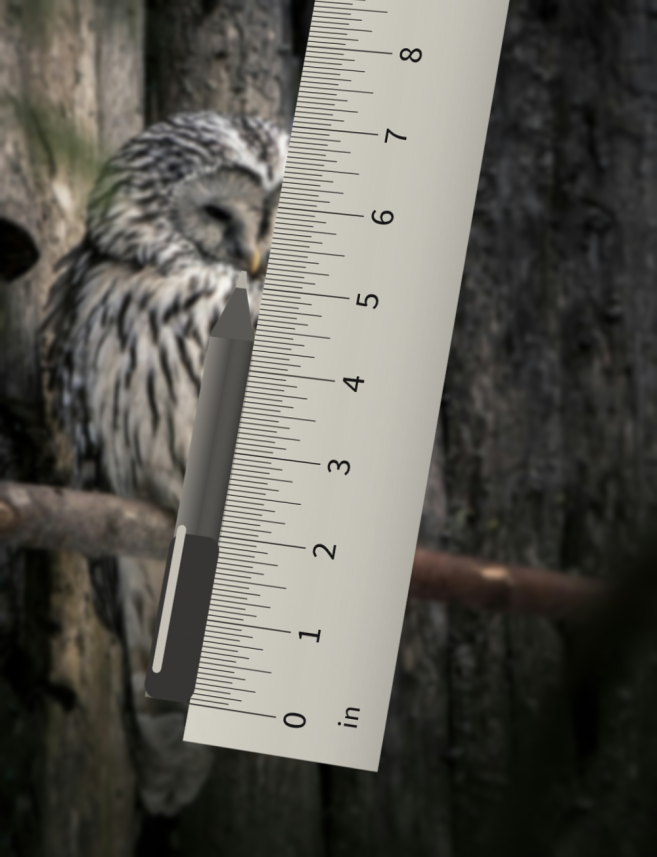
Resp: 5.1875 in
